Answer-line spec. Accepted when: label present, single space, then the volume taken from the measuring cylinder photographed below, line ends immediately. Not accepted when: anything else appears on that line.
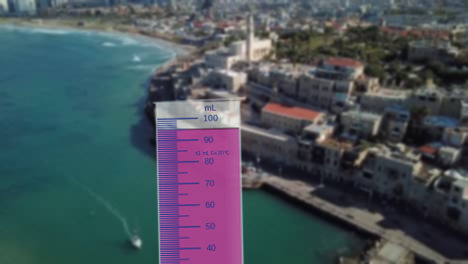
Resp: 95 mL
